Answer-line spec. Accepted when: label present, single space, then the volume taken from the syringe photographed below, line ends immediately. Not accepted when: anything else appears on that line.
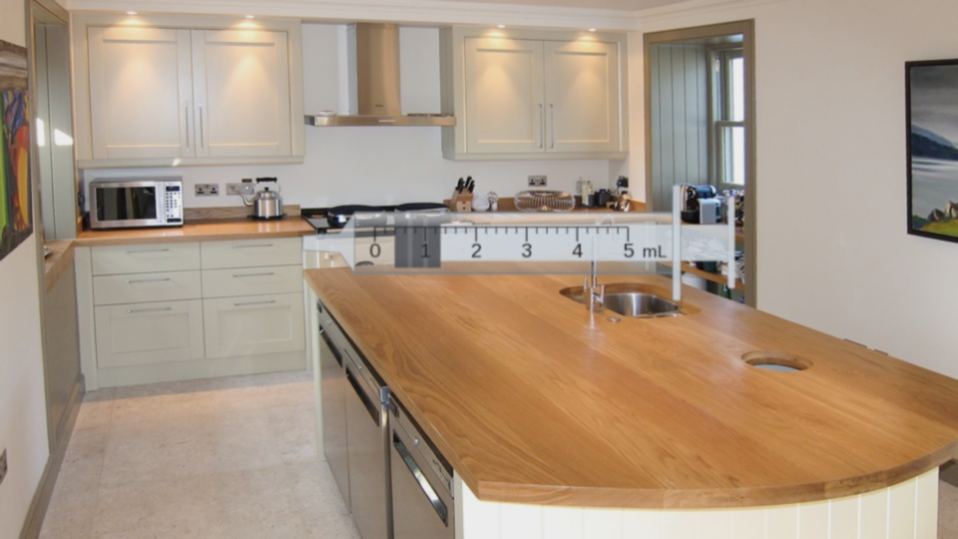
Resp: 0.4 mL
